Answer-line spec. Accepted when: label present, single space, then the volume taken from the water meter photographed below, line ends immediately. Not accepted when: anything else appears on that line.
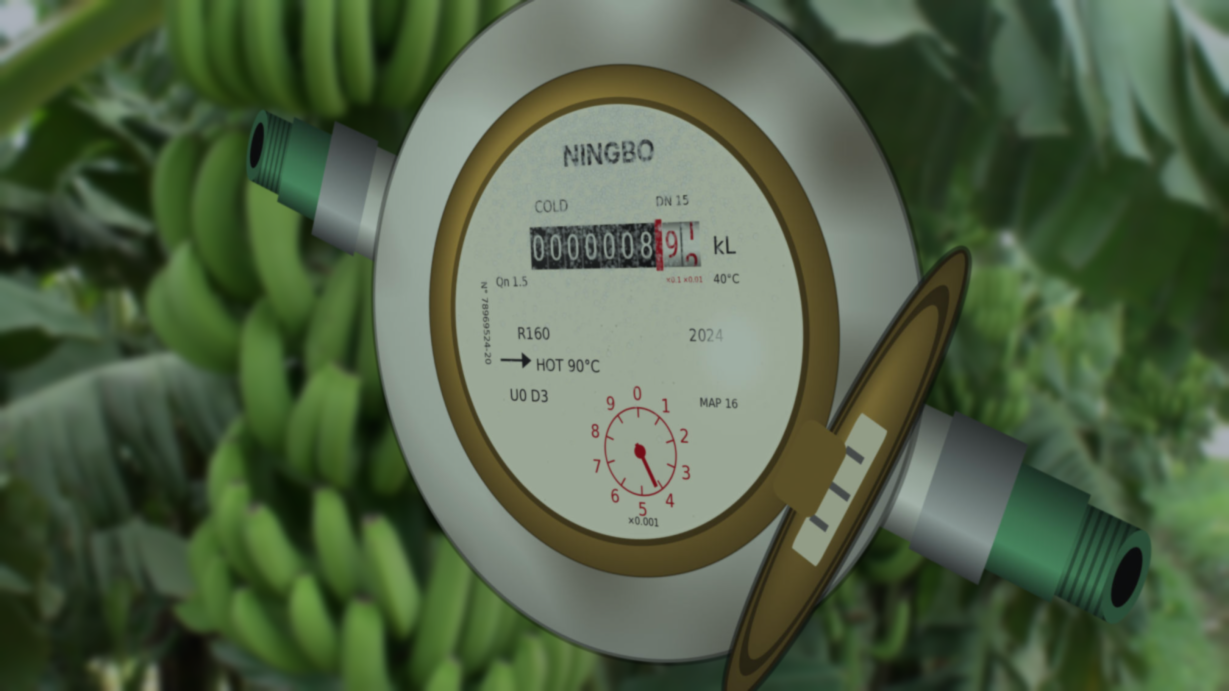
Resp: 8.914 kL
